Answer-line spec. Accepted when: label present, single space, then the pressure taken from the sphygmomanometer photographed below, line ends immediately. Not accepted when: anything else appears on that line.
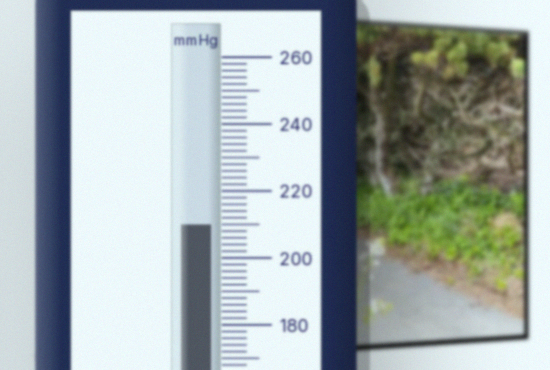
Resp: 210 mmHg
